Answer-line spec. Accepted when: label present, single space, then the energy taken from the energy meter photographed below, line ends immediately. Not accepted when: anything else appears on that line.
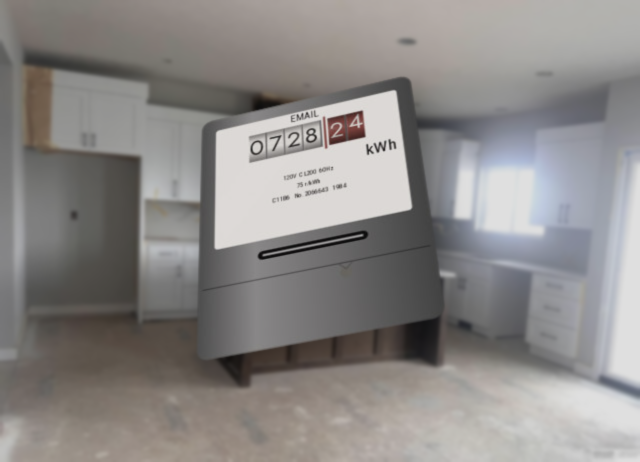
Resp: 728.24 kWh
